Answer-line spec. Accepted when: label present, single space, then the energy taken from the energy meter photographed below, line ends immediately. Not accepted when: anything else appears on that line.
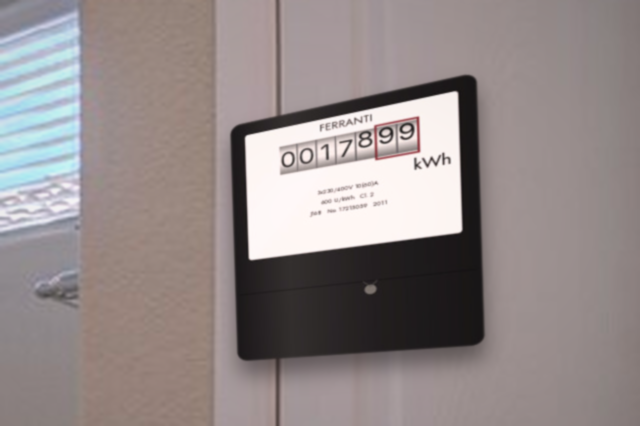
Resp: 178.99 kWh
